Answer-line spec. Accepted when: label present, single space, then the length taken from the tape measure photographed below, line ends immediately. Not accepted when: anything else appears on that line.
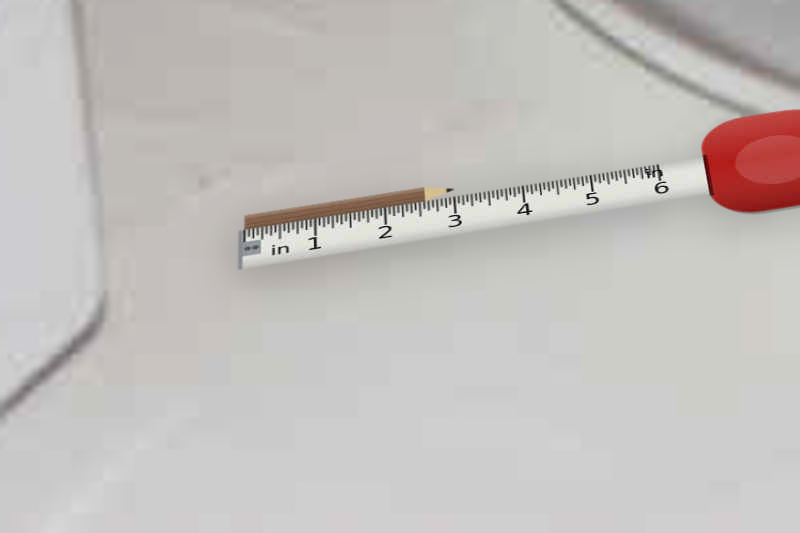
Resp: 3 in
